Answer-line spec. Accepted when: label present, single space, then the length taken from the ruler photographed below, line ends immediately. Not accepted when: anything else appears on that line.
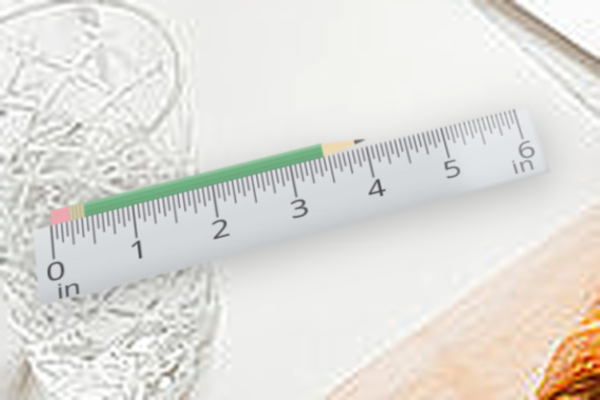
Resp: 4 in
